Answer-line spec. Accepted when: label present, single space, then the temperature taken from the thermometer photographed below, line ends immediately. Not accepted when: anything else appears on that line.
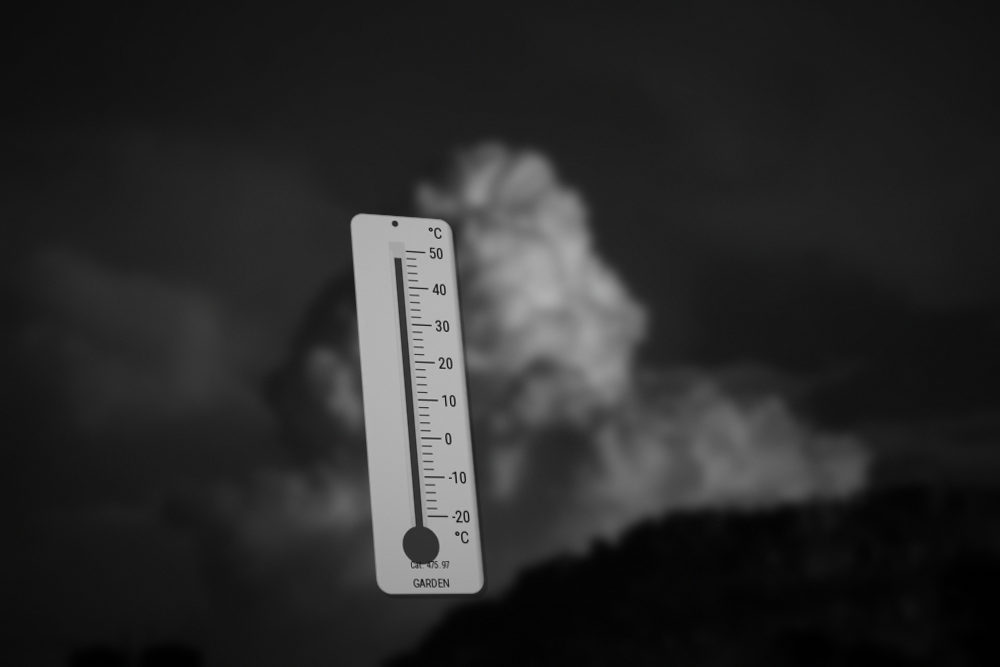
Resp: 48 °C
